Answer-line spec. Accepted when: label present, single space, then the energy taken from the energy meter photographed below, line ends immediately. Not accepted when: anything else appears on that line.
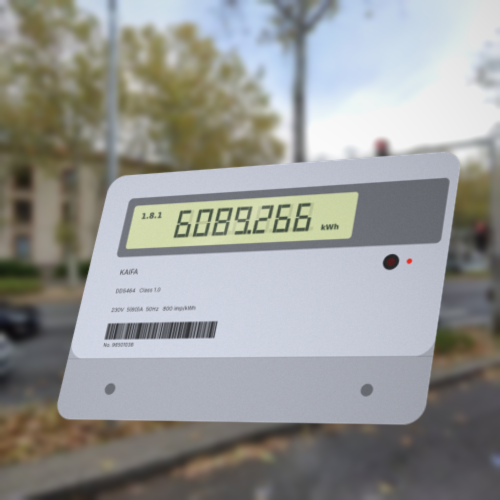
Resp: 6089.266 kWh
